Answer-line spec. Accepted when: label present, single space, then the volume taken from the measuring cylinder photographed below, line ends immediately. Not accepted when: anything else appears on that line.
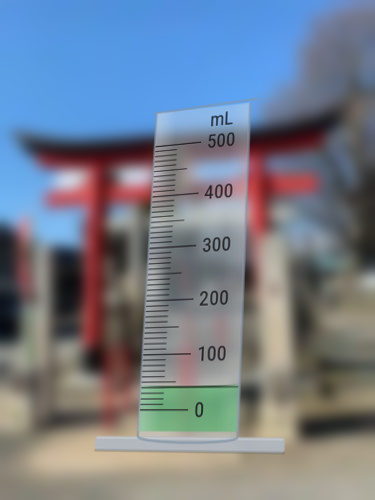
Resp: 40 mL
